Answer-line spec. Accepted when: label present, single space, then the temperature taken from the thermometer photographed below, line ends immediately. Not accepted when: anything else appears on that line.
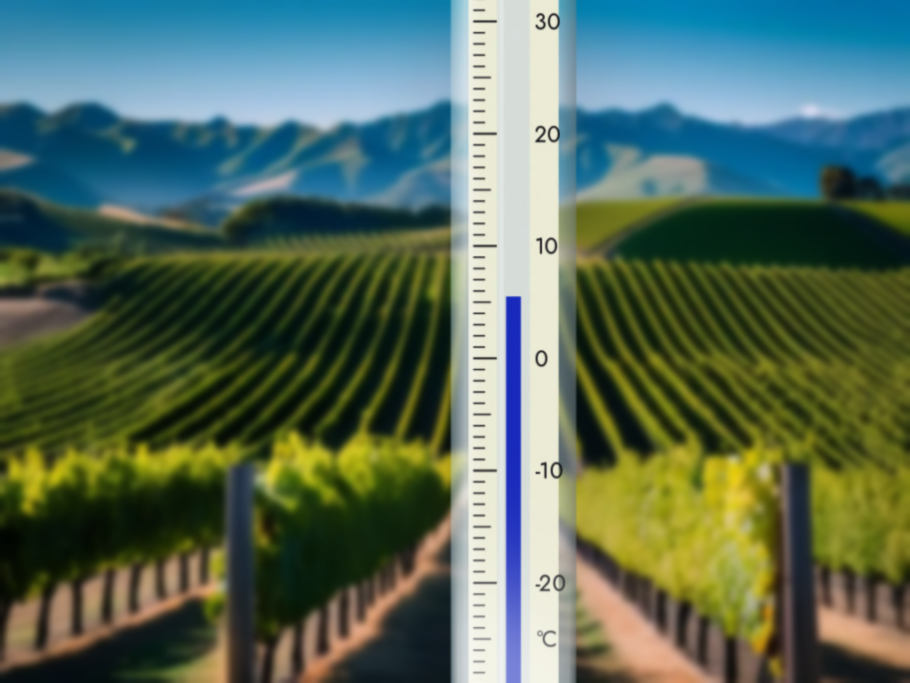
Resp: 5.5 °C
